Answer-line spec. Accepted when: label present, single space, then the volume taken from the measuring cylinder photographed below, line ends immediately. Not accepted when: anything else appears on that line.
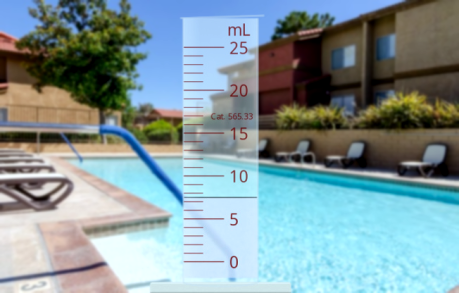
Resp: 7.5 mL
